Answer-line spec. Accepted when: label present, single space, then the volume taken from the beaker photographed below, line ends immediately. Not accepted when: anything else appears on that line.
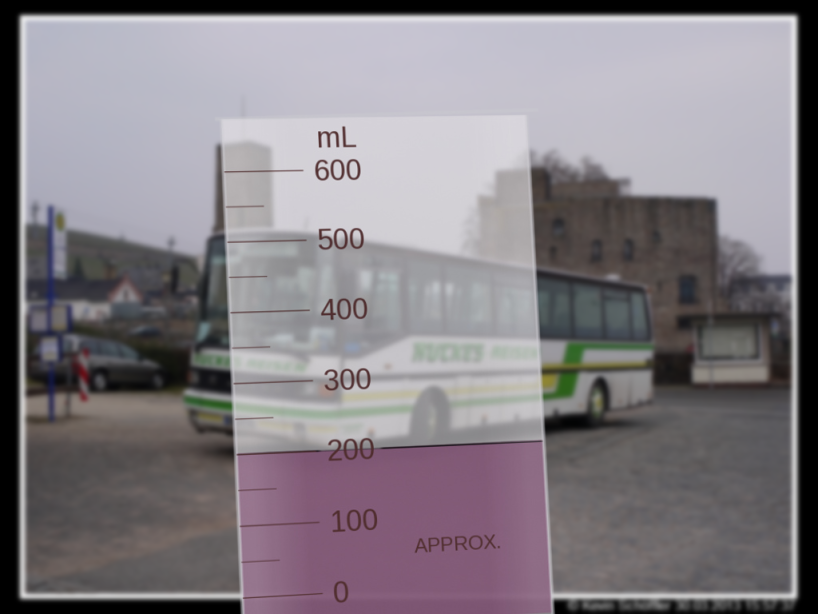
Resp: 200 mL
